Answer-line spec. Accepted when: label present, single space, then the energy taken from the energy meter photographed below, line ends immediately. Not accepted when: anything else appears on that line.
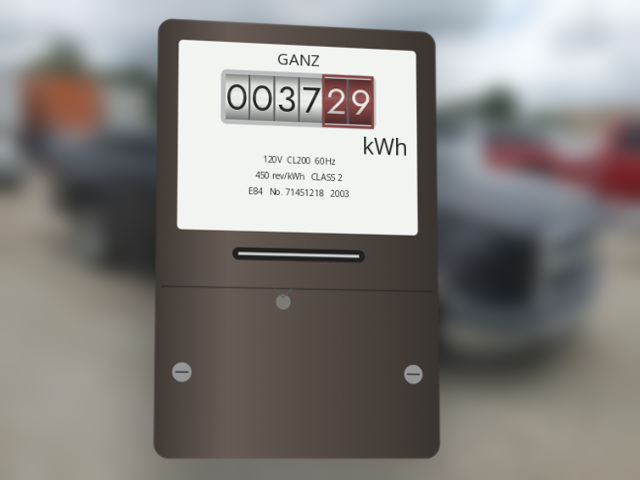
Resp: 37.29 kWh
